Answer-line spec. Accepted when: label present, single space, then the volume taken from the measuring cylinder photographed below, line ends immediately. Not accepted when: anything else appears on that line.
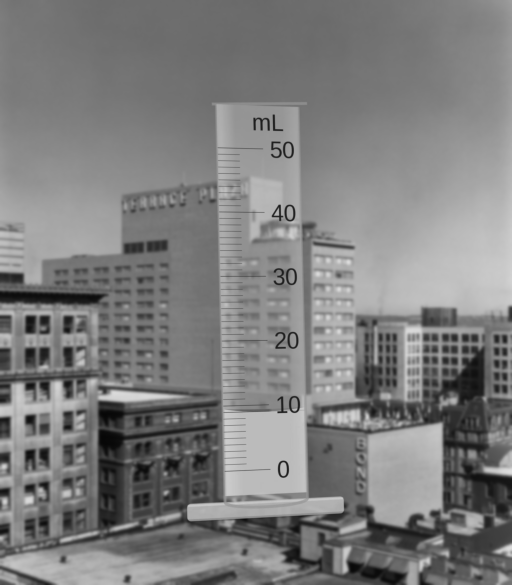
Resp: 9 mL
